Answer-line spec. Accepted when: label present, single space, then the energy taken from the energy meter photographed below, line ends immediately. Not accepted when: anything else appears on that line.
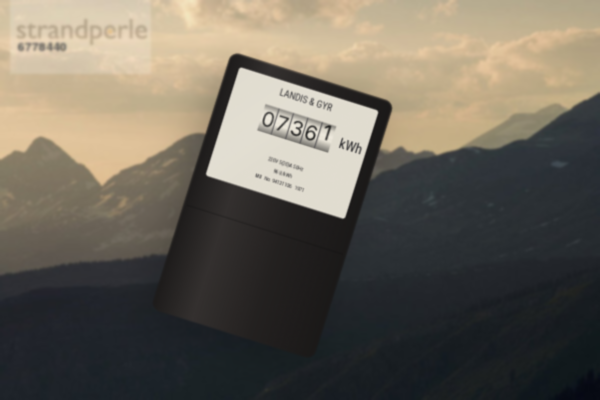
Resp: 7361 kWh
